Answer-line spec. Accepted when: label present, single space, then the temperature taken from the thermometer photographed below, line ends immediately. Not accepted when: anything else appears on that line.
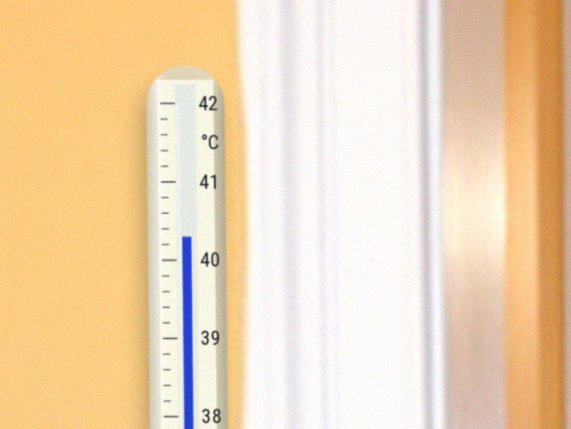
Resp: 40.3 °C
